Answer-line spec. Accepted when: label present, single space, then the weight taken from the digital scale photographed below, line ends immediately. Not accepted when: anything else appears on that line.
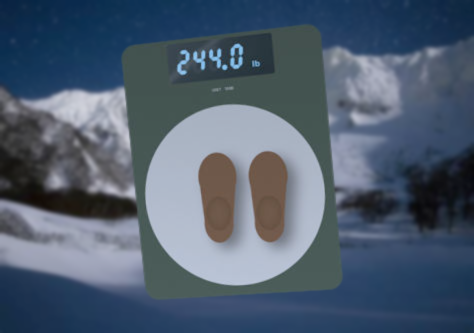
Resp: 244.0 lb
